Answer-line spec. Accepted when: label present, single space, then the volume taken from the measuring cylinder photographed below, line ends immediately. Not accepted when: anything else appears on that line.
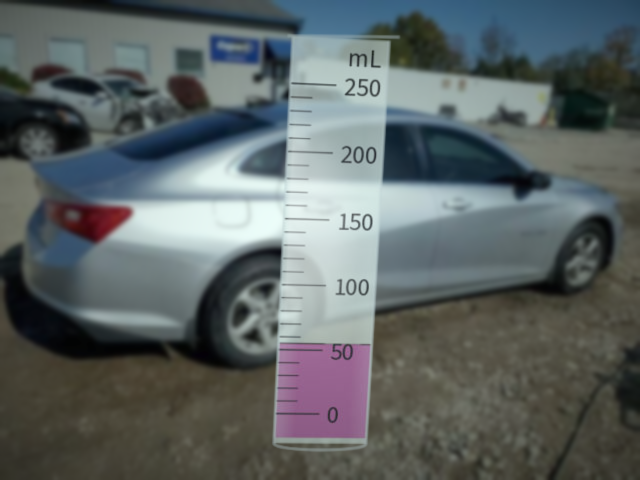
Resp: 55 mL
